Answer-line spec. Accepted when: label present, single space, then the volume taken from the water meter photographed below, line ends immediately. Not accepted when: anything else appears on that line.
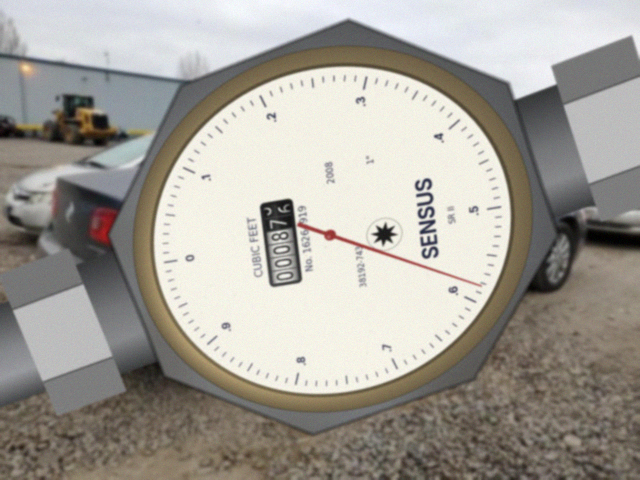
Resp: 875.58 ft³
